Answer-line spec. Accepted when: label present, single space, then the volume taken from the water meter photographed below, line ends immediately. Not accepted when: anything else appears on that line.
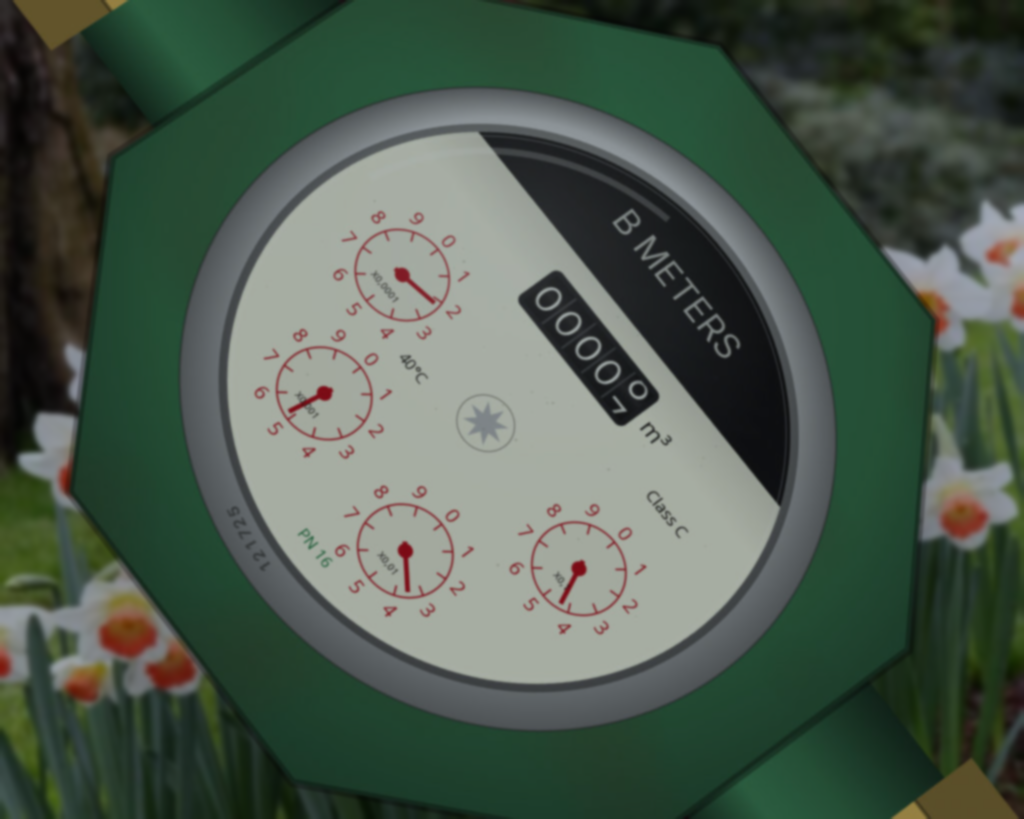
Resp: 6.4352 m³
